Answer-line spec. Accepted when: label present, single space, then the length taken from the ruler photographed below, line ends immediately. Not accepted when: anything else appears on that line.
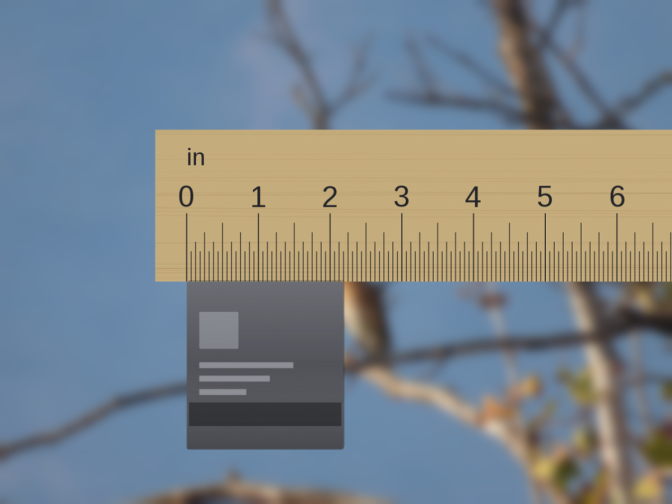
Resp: 2.1875 in
